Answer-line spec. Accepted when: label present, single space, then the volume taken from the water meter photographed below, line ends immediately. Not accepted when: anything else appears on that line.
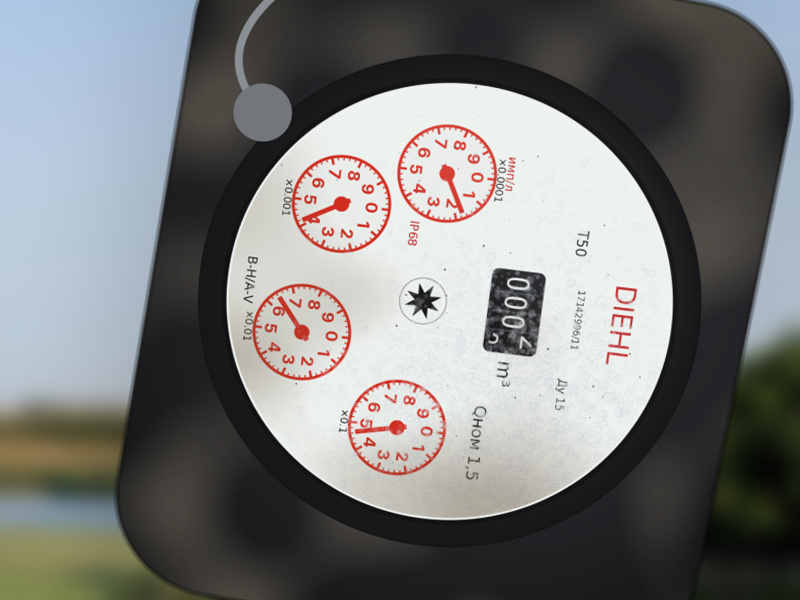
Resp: 2.4641 m³
